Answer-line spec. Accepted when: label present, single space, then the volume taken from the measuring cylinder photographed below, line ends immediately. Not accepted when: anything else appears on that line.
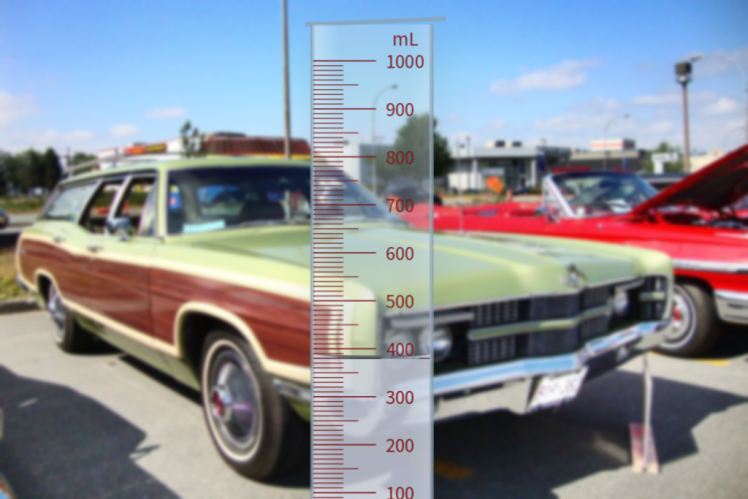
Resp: 380 mL
